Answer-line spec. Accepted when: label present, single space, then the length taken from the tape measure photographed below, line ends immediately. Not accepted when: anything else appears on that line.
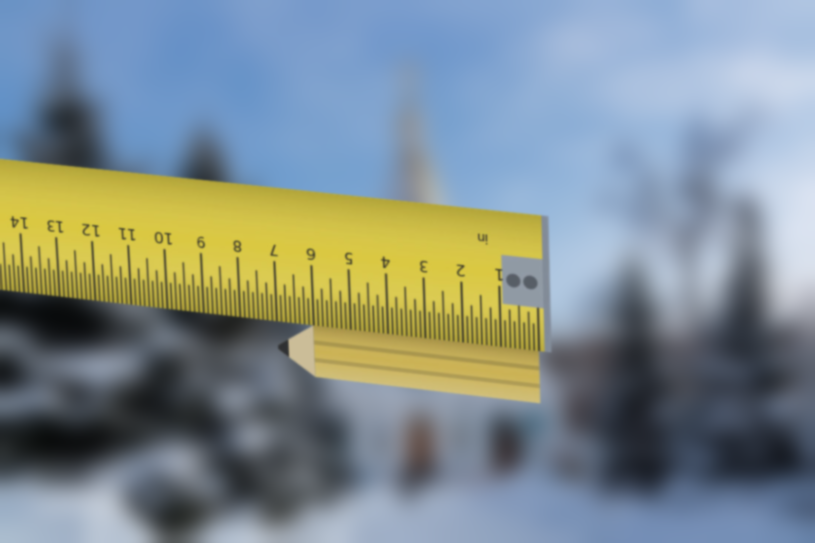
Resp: 7 in
